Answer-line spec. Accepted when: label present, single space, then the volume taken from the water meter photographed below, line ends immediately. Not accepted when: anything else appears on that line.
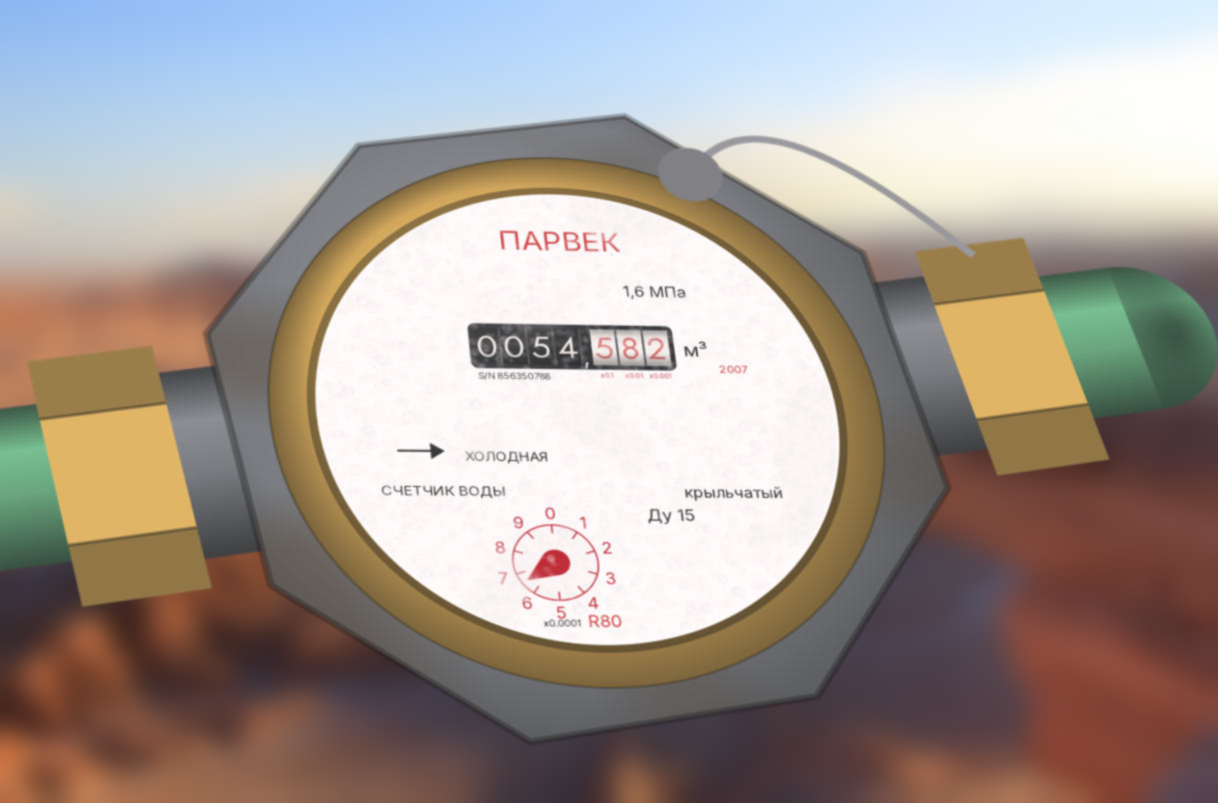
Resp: 54.5826 m³
